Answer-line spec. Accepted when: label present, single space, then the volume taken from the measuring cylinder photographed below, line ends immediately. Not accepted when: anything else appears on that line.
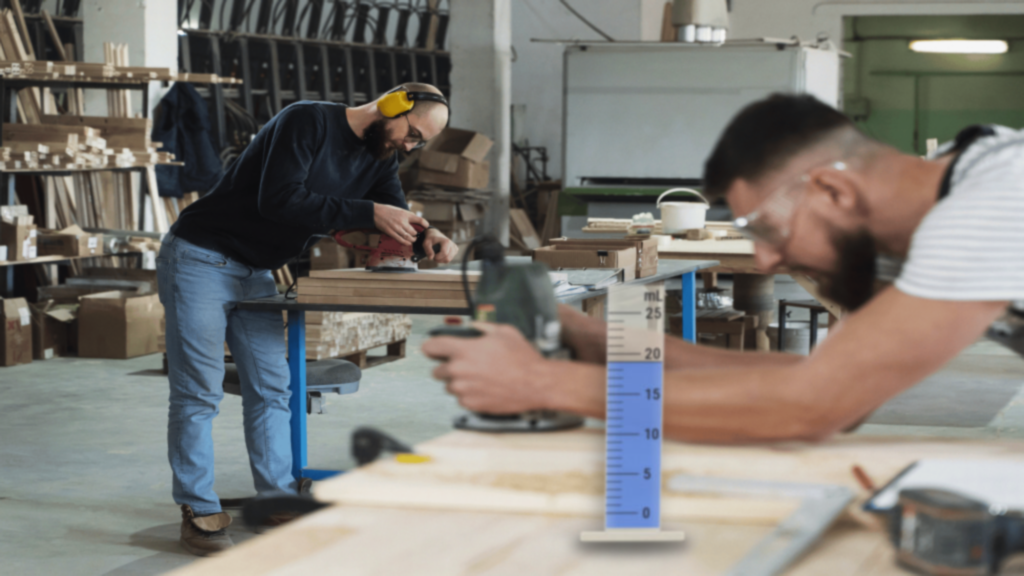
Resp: 19 mL
